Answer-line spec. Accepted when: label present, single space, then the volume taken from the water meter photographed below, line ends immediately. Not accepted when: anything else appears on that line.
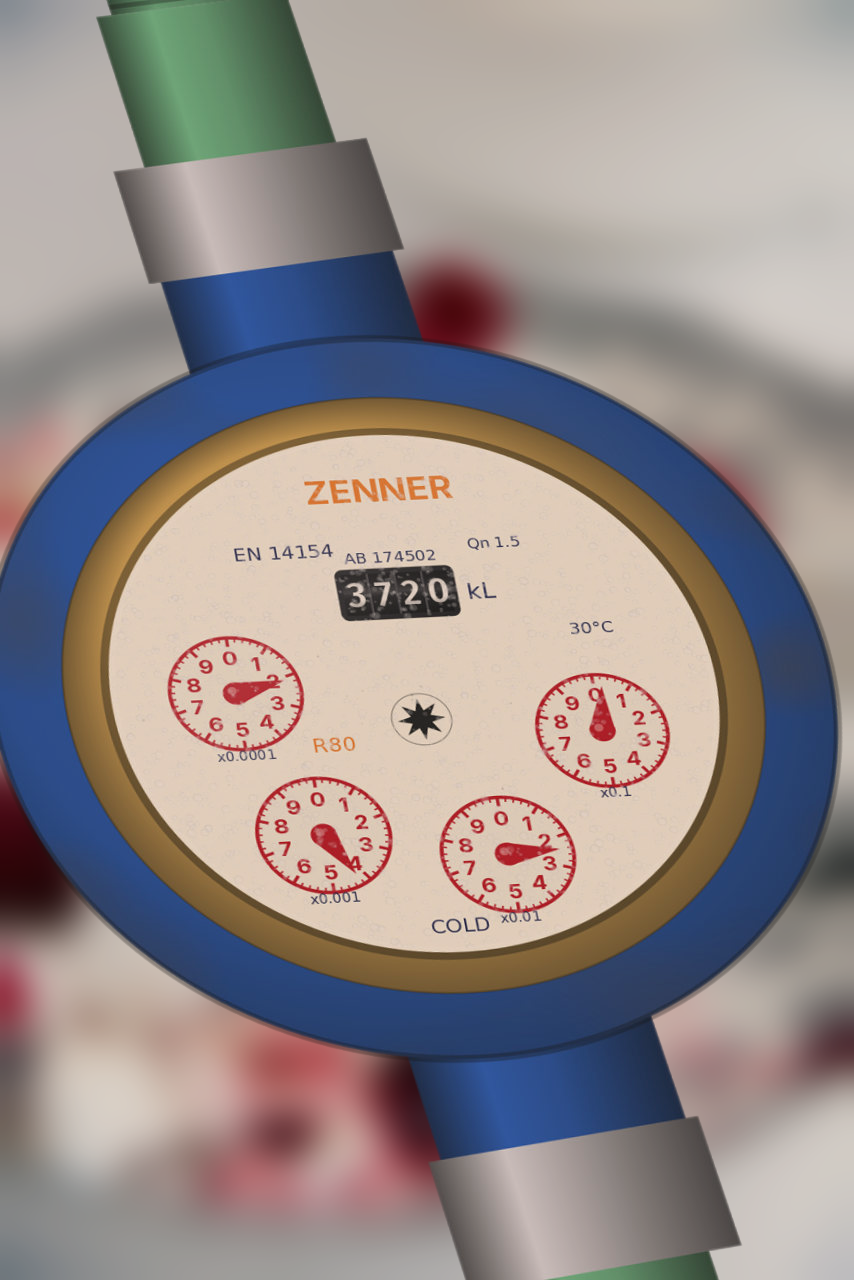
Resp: 3720.0242 kL
